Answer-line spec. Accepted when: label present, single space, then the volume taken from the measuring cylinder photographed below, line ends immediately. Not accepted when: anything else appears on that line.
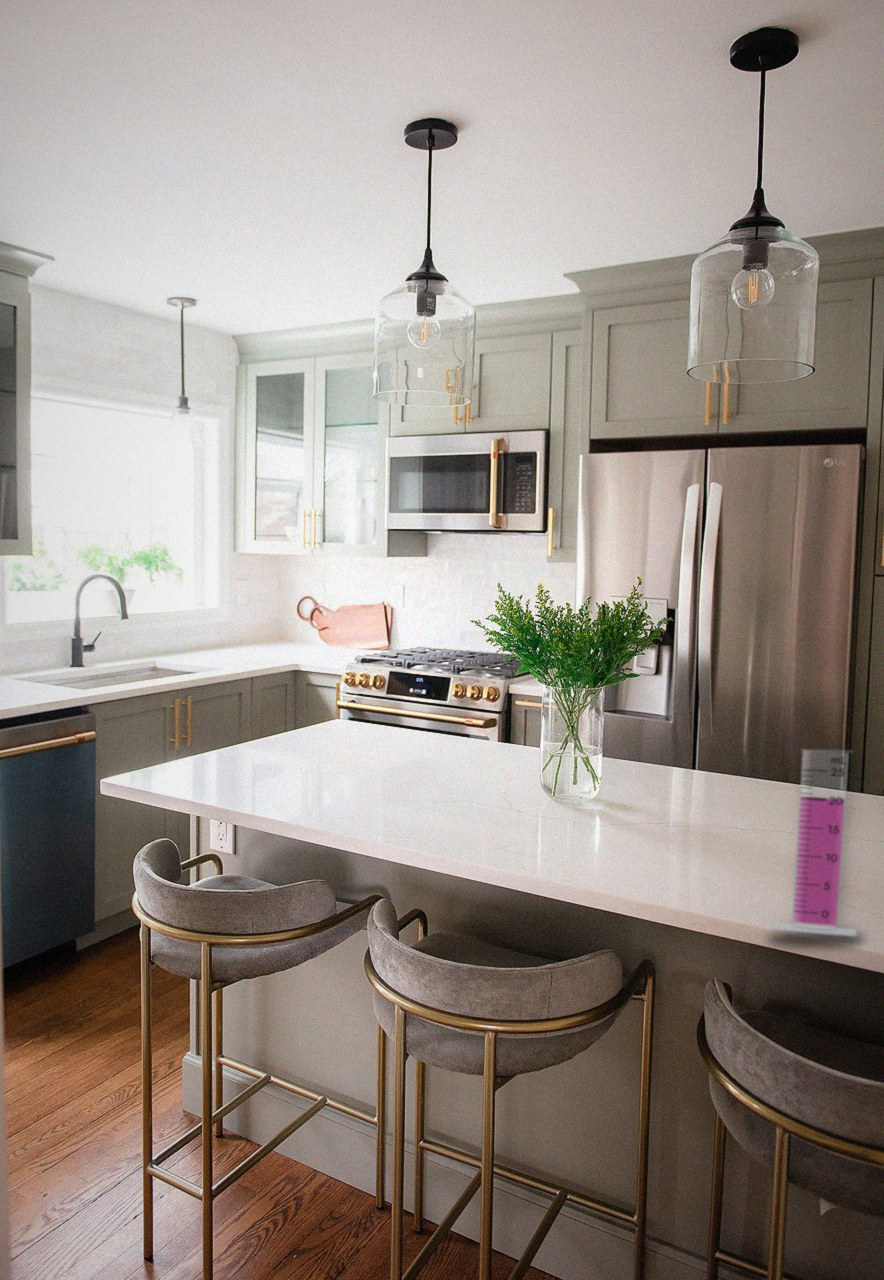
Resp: 20 mL
